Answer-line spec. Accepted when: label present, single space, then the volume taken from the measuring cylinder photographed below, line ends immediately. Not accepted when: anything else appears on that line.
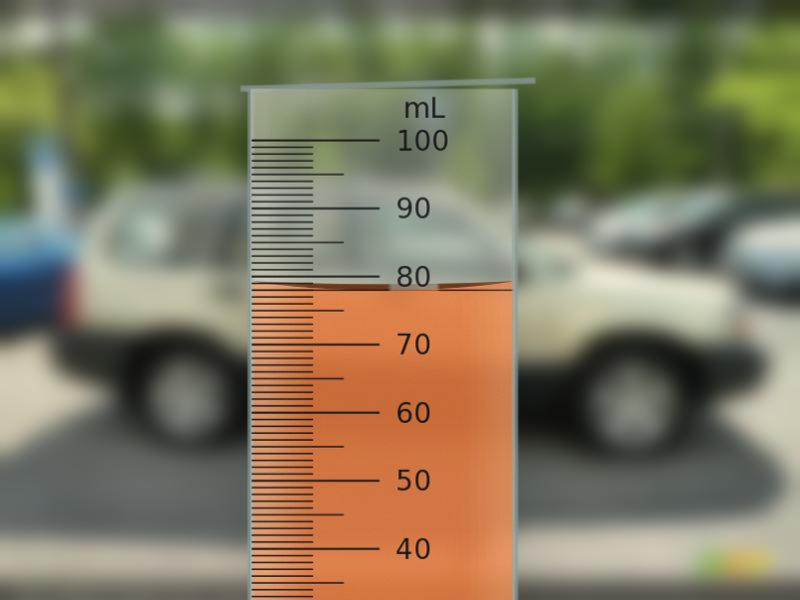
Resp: 78 mL
